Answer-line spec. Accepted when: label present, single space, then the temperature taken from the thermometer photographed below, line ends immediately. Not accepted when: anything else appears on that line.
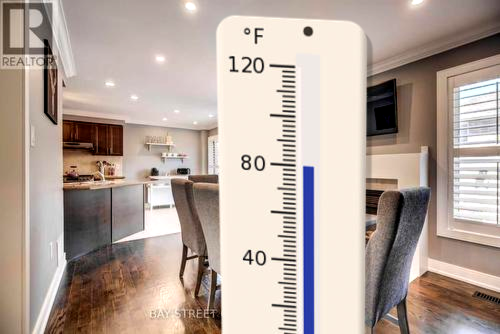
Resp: 80 °F
